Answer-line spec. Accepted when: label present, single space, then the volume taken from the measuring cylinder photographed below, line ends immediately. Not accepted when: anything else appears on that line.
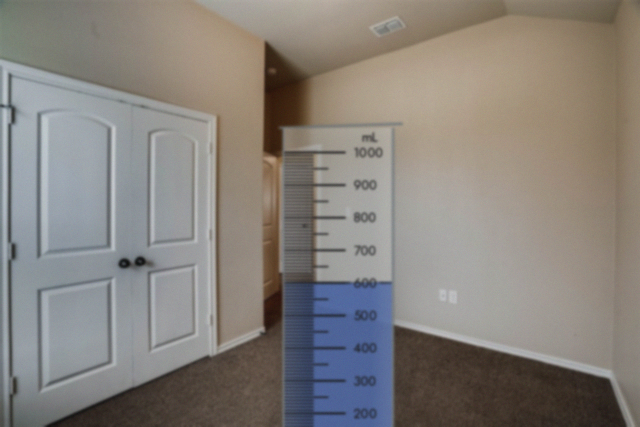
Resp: 600 mL
